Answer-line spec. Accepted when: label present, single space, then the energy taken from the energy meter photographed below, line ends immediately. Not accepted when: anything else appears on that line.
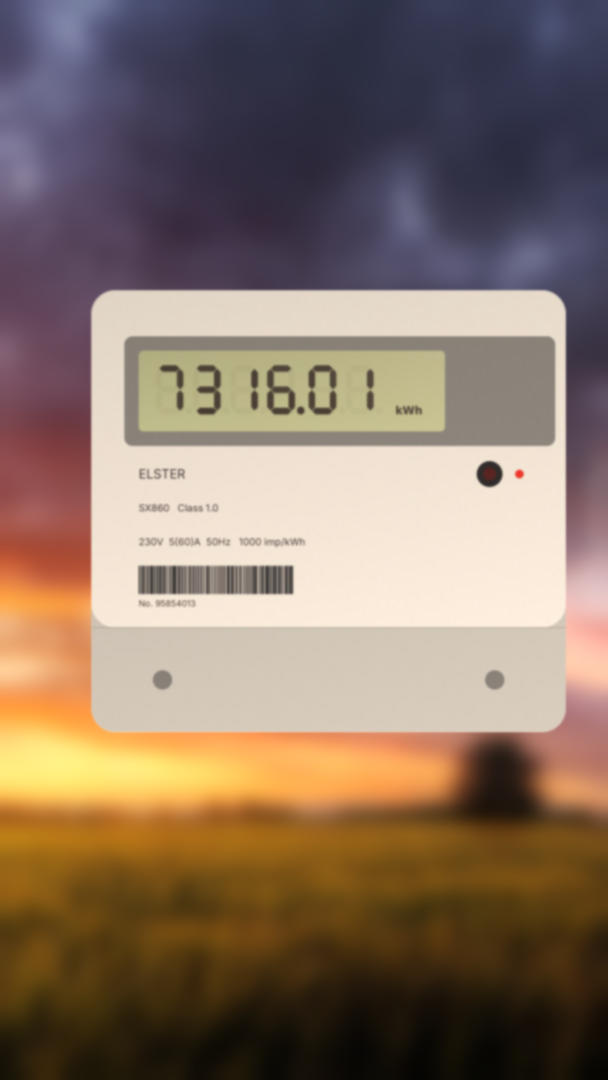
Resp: 7316.01 kWh
